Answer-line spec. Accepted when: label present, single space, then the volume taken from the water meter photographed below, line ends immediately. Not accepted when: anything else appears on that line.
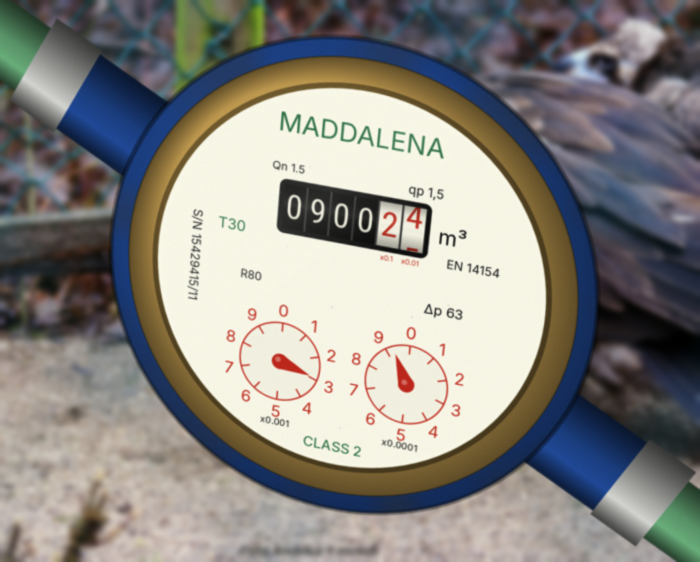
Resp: 900.2429 m³
